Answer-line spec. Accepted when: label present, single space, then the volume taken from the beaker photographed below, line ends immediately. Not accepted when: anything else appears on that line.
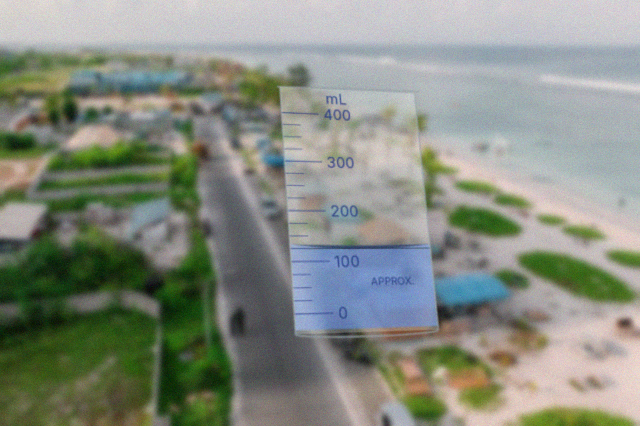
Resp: 125 mL
